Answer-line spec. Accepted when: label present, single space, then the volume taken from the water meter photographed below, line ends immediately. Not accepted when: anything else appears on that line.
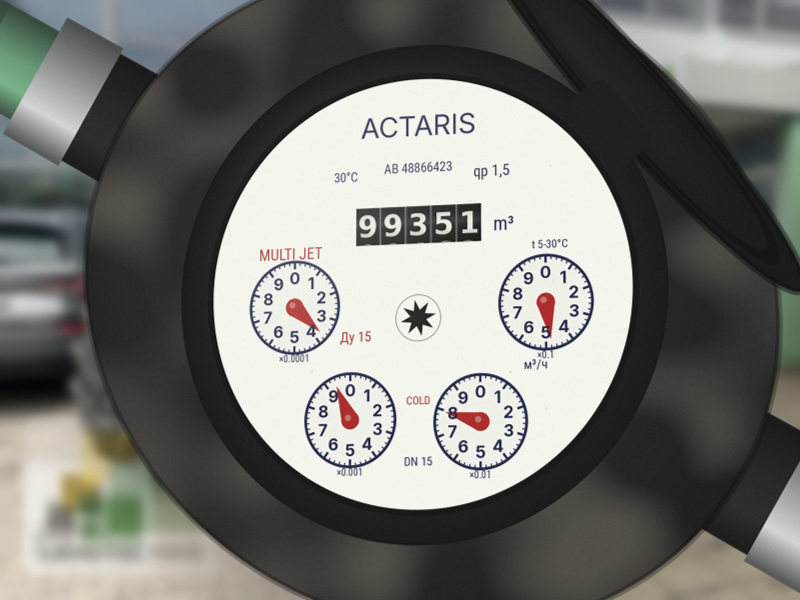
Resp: 99351.4793 m³
